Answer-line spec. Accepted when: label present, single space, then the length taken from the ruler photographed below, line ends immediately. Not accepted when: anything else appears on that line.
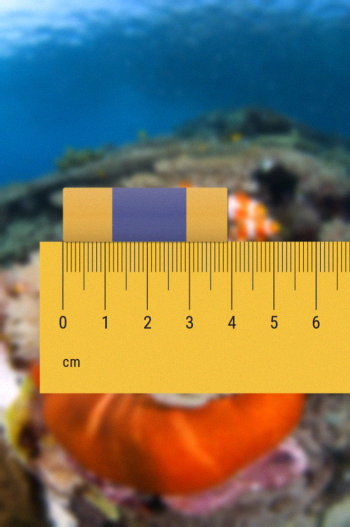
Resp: 3.9 cm
